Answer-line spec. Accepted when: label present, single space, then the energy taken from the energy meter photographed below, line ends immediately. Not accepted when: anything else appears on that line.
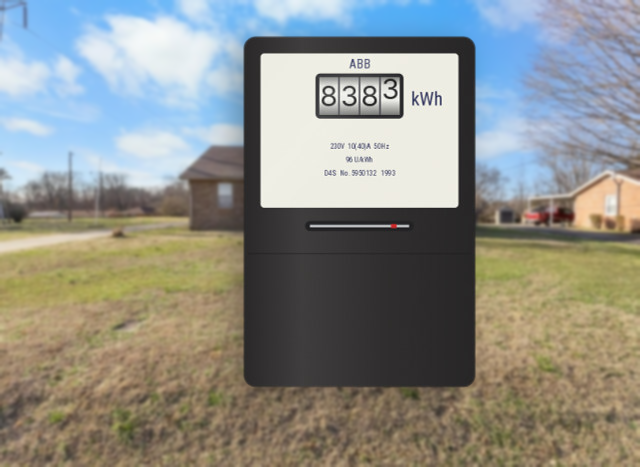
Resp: 8383 kWh
